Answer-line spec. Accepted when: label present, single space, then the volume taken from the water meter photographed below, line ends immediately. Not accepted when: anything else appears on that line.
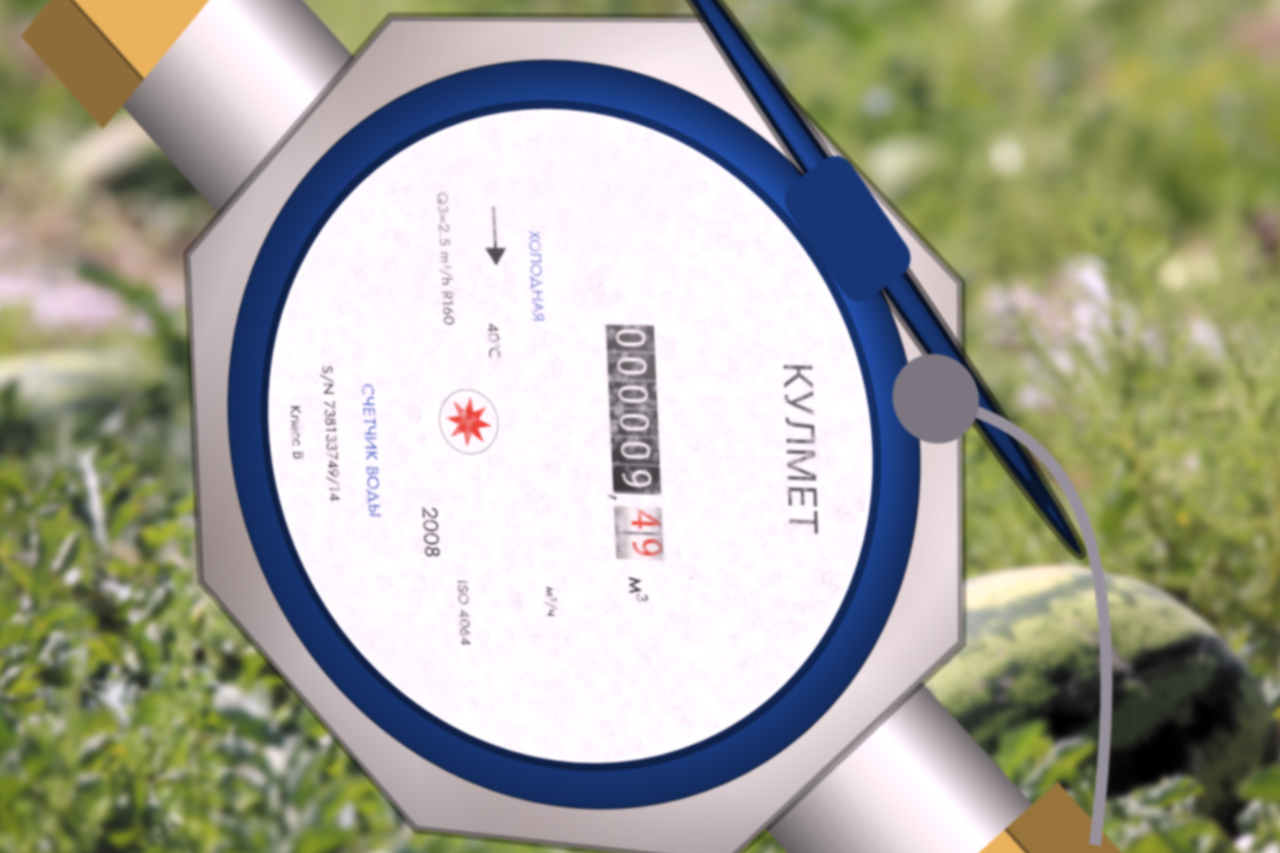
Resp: 9.49 m³
